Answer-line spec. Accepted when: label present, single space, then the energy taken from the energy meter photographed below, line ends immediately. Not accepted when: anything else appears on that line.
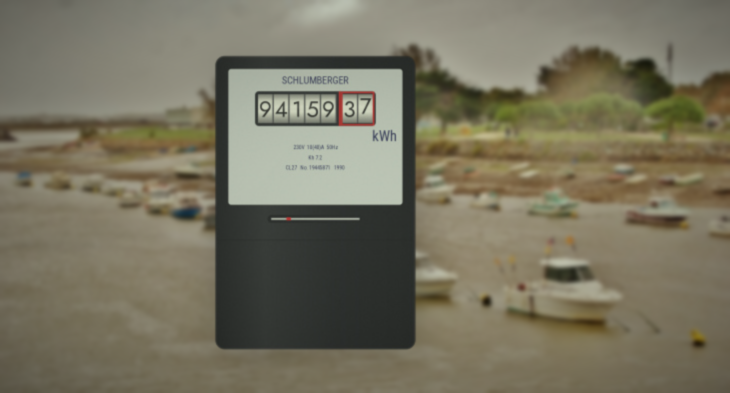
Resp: 94159.37 kWh
